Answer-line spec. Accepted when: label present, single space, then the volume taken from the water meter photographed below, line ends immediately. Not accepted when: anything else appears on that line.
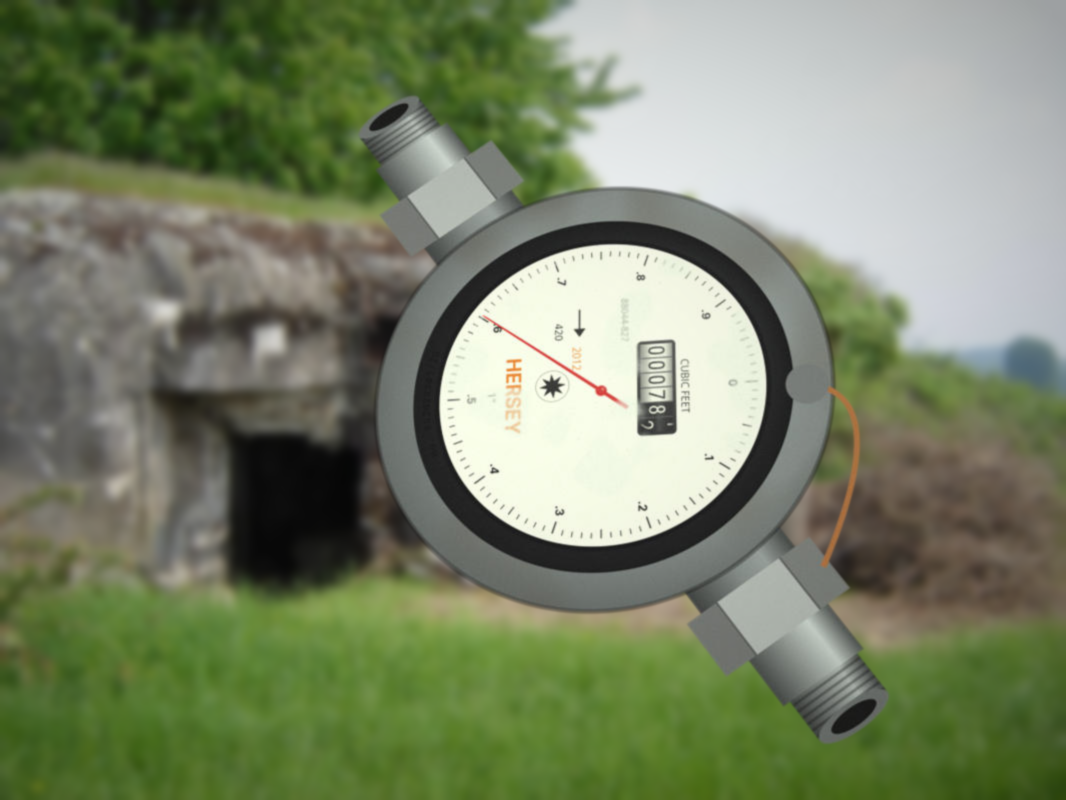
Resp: 781.60 ft³
